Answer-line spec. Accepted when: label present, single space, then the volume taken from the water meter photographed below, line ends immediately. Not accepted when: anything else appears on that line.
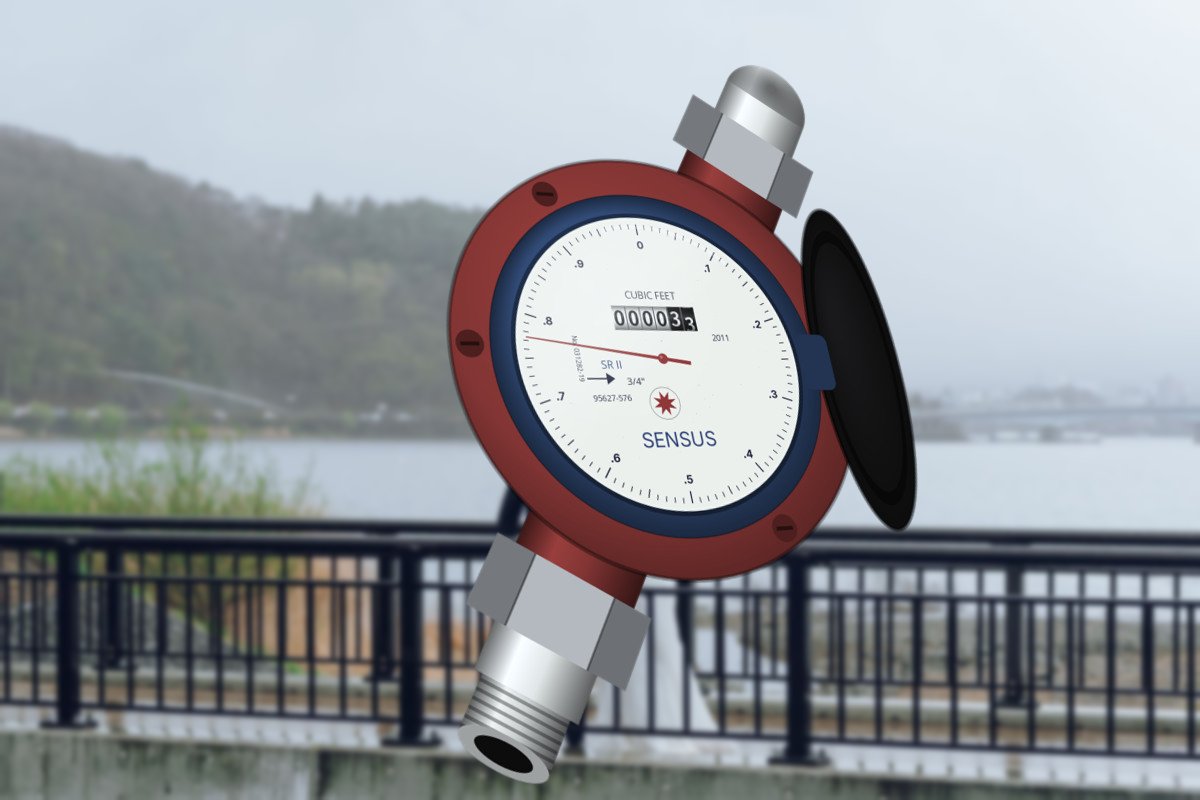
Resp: 32.77 ft³
